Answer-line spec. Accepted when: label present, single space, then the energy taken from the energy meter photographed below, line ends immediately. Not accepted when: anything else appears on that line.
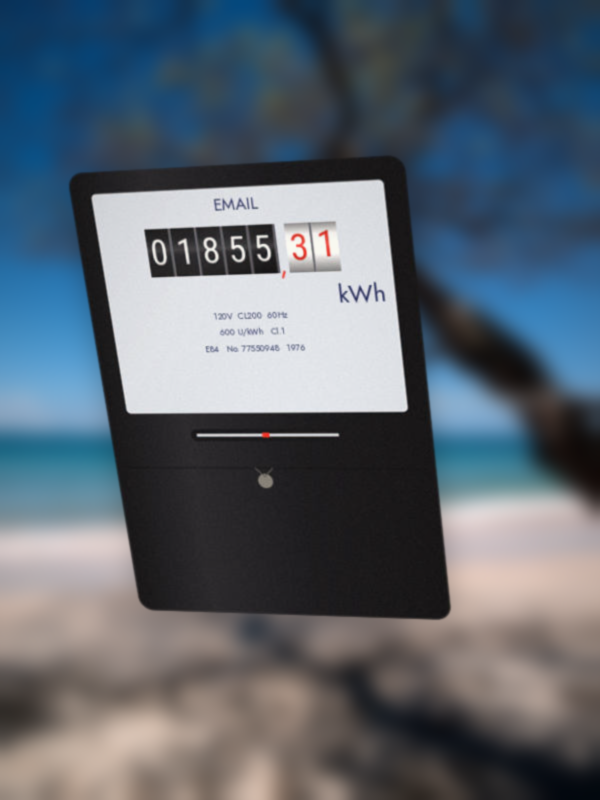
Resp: 1855.31 kWh
